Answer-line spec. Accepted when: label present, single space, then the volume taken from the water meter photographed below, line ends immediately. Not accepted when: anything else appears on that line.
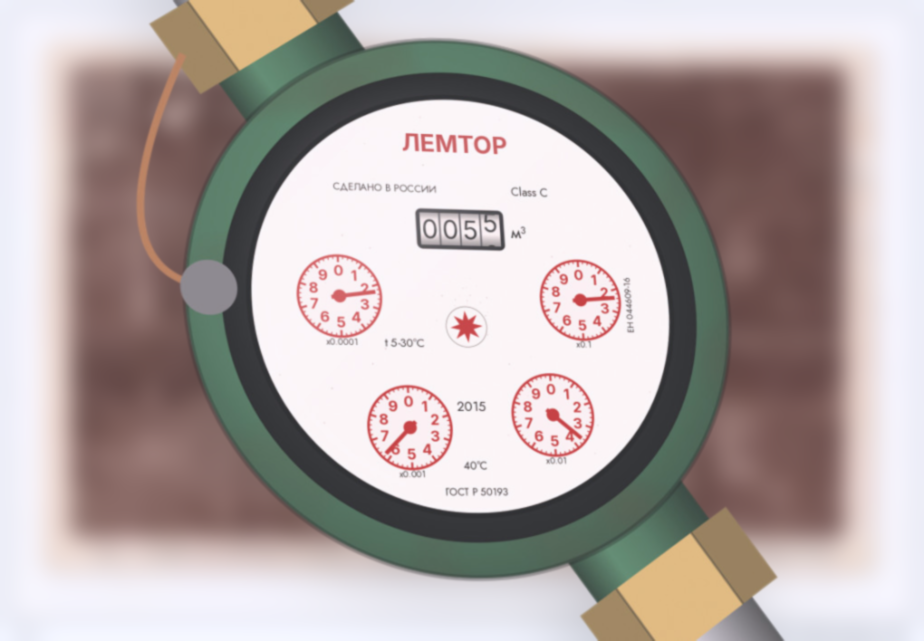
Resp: 55.2362 m³
